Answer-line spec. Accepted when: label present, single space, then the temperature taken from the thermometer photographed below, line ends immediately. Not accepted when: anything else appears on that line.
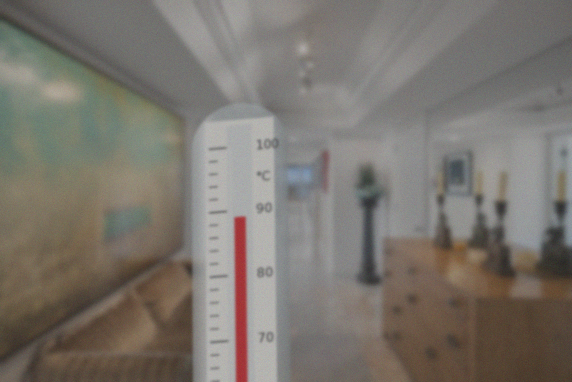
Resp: 89 °C
